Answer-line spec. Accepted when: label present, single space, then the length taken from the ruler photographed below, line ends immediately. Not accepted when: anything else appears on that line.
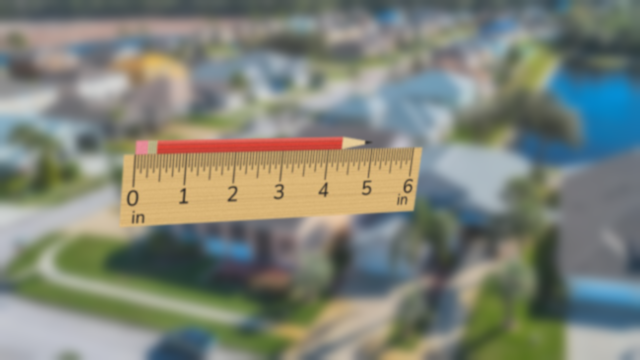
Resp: 5 in
